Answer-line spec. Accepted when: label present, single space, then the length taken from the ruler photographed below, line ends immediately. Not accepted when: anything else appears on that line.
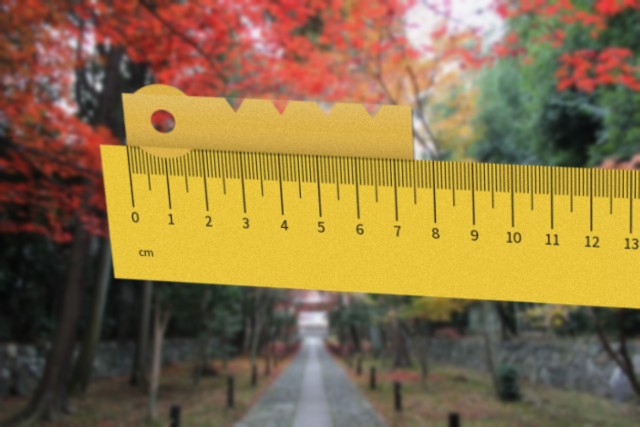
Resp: 7.5 cm
